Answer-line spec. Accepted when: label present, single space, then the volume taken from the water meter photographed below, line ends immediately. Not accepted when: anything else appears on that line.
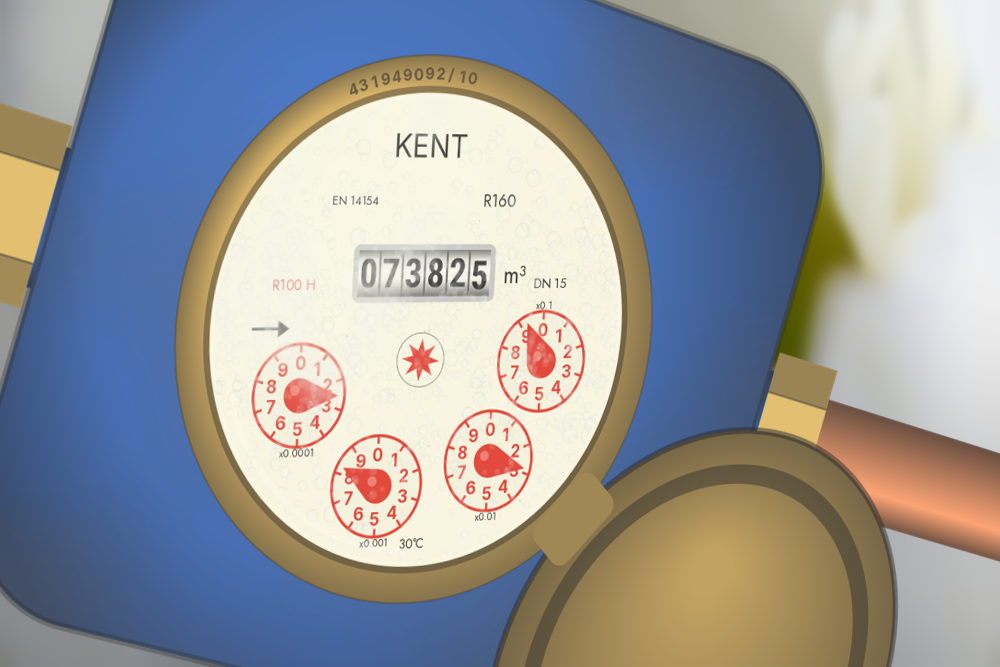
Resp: 73824.9282 m³
